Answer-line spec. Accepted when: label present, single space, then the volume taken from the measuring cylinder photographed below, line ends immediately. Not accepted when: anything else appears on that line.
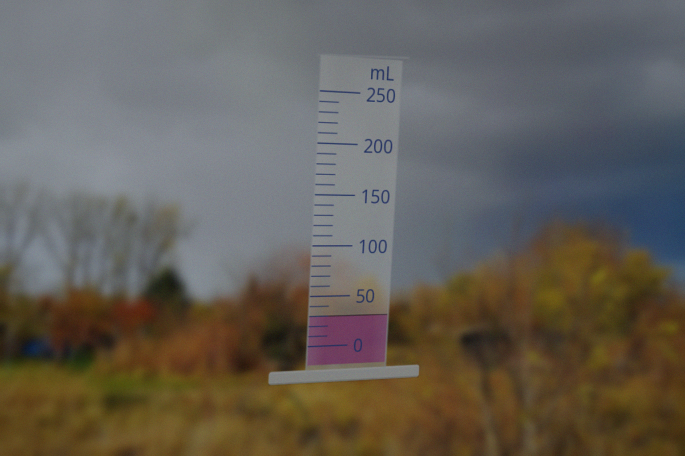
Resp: 30 mL
